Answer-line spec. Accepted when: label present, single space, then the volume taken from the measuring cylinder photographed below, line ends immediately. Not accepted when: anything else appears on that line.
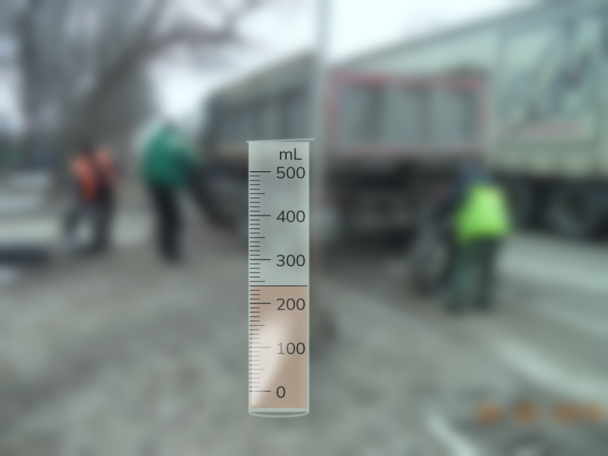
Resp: 240 mL
